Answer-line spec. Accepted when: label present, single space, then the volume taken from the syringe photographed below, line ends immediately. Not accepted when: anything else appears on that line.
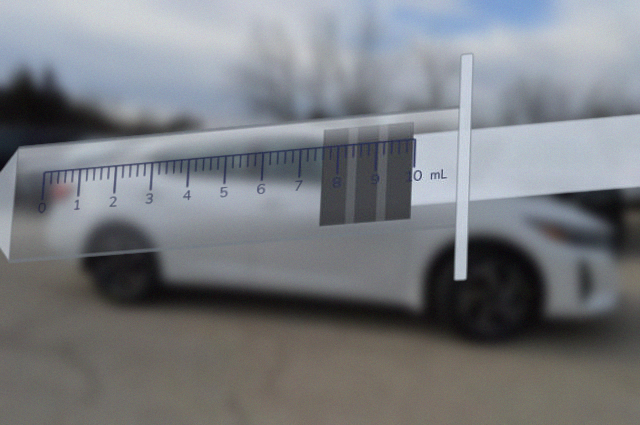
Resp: 7.6 mL
